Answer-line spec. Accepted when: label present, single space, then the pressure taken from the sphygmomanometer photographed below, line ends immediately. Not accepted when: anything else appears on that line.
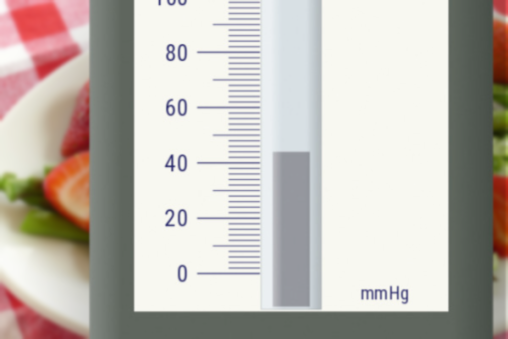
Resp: 44 mmHg
